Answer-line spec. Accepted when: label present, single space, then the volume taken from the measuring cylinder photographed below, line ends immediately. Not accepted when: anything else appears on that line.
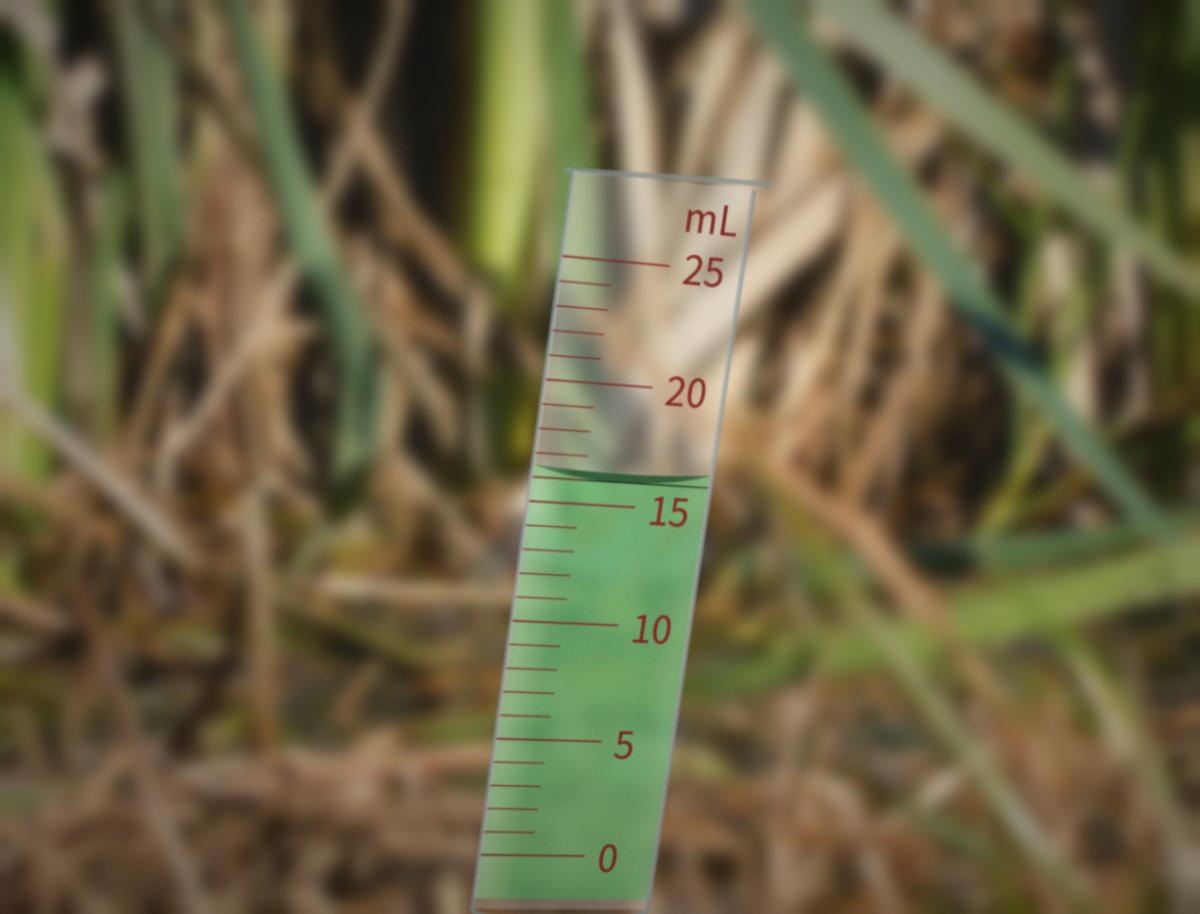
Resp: 16 mL
